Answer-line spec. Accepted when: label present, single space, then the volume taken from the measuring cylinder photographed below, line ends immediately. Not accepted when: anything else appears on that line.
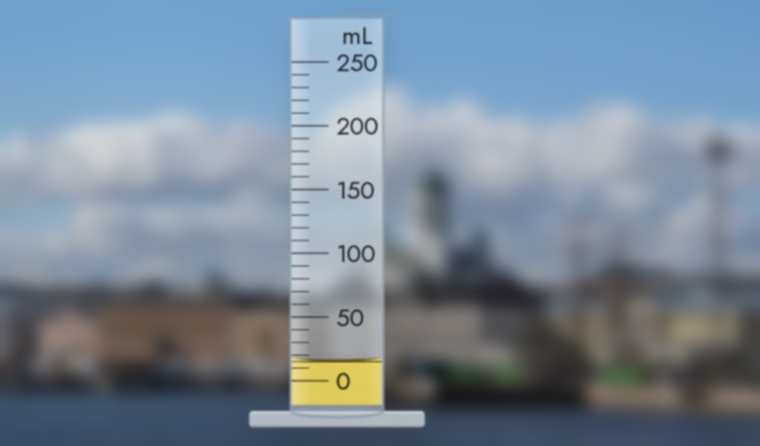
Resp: 15 mL
